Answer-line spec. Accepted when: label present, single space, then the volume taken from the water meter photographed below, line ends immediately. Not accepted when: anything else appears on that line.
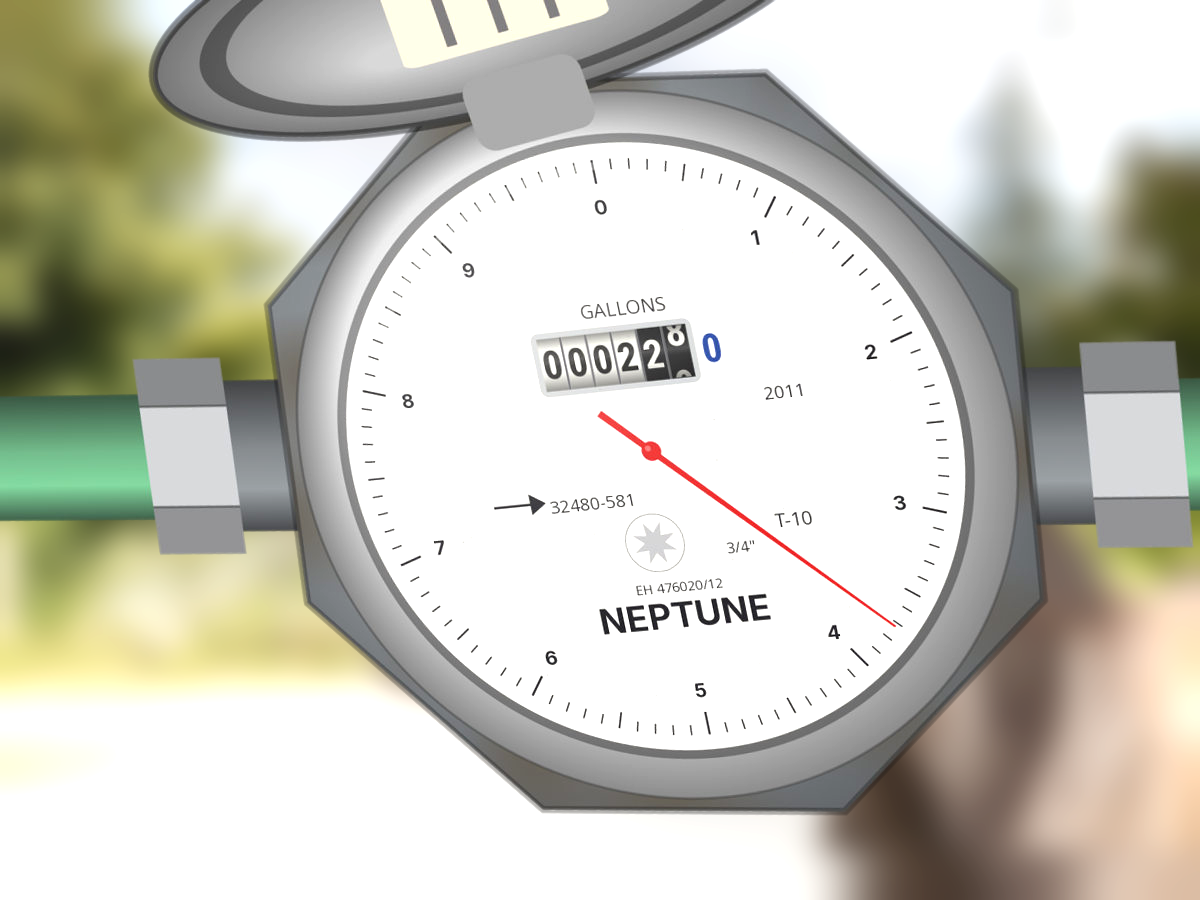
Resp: 2283.7 gal
